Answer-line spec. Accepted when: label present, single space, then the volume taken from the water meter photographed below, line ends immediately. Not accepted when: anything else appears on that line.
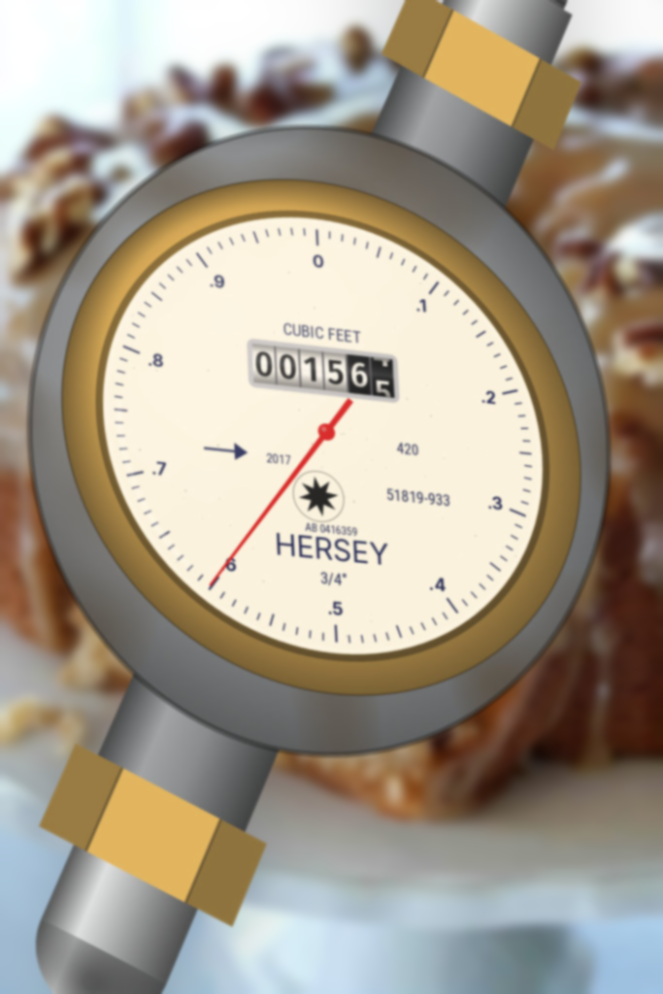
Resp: 1564.60 ft³
